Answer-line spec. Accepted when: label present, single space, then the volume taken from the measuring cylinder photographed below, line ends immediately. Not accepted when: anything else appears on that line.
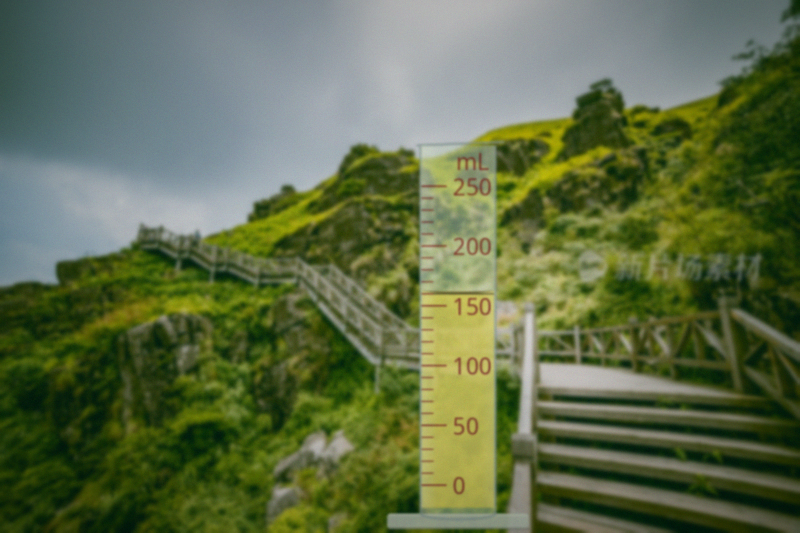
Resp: 160 mL
